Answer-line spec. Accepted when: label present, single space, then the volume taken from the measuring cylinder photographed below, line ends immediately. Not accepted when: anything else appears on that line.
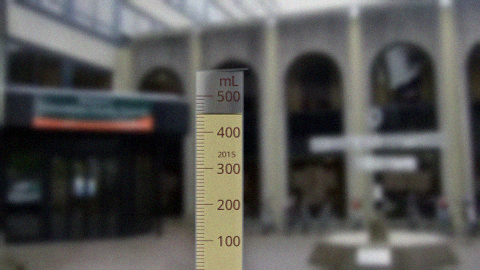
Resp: 450 mL
